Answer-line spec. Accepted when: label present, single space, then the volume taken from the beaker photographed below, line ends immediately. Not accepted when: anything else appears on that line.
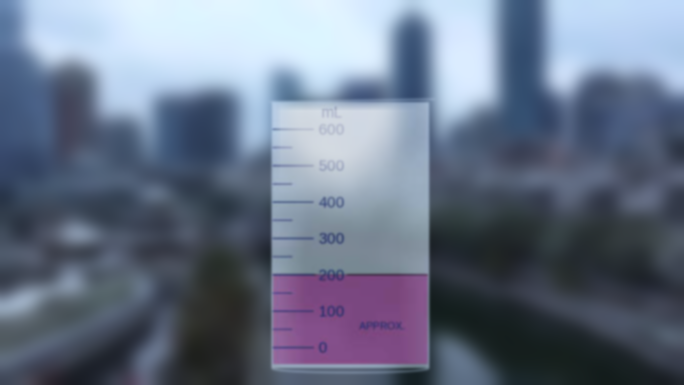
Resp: 200 mL
